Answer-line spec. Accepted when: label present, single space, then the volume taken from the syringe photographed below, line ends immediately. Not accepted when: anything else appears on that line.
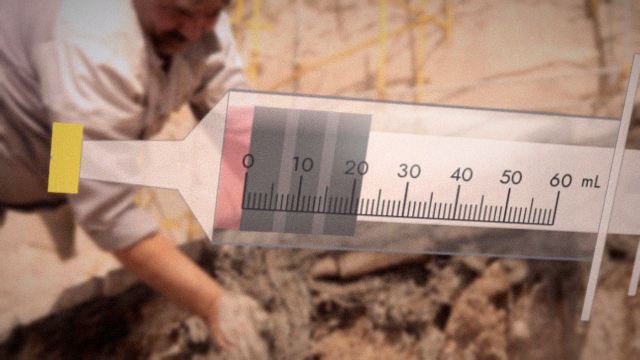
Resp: 0 mL
